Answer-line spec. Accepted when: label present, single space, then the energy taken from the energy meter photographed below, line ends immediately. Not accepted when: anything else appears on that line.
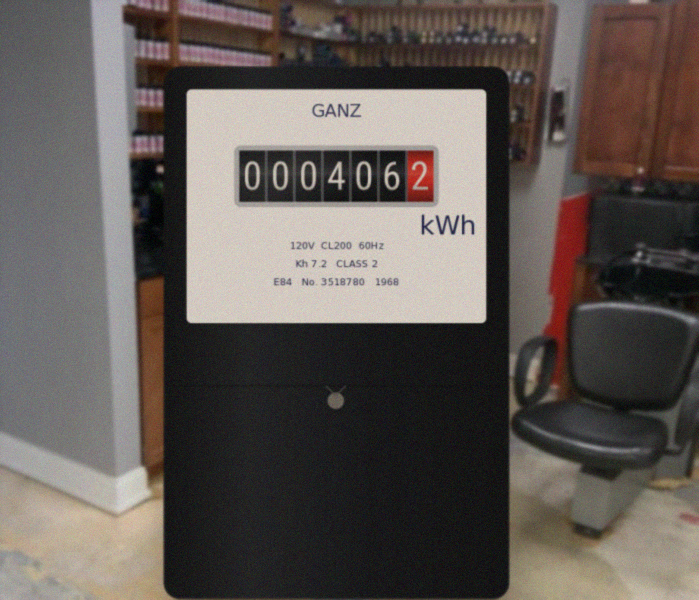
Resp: 406.2 kWh
